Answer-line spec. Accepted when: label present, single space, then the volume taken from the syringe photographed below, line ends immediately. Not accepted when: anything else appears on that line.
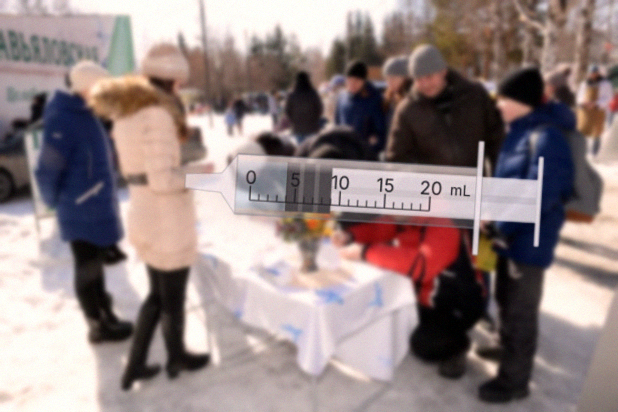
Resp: 4 mL
